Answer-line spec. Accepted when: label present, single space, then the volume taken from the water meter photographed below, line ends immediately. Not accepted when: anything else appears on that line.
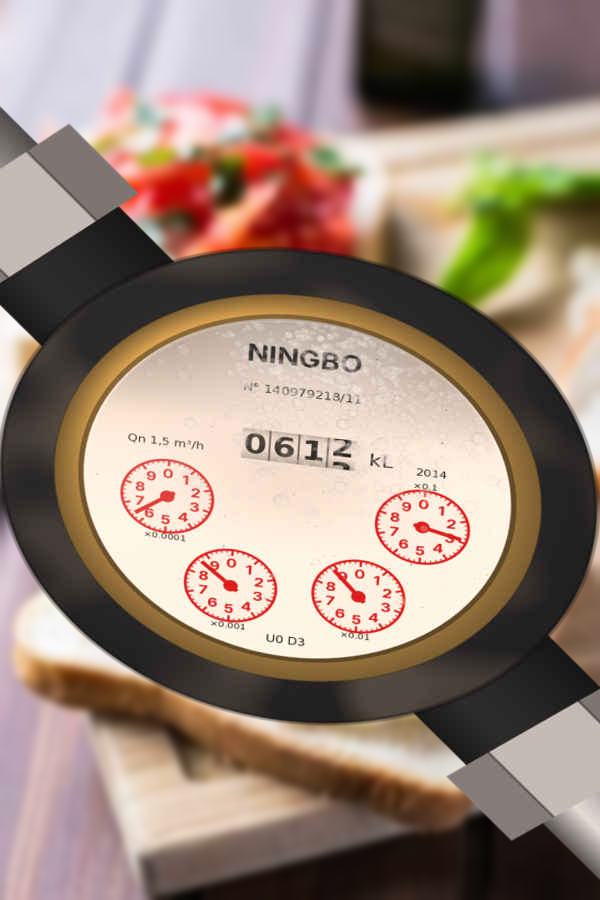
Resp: 612.2886 kL
